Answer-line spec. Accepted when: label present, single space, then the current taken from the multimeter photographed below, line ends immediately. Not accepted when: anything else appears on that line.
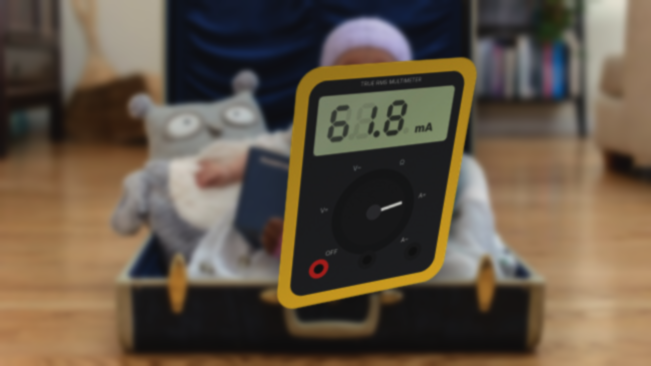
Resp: 61.8 mA
